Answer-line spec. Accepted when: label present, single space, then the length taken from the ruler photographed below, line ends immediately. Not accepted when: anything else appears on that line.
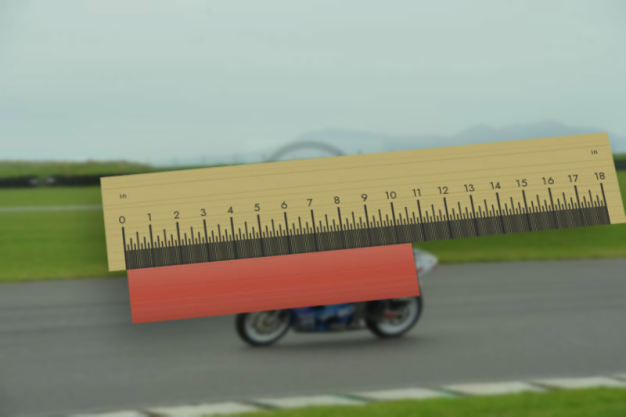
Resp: 10.5 in
